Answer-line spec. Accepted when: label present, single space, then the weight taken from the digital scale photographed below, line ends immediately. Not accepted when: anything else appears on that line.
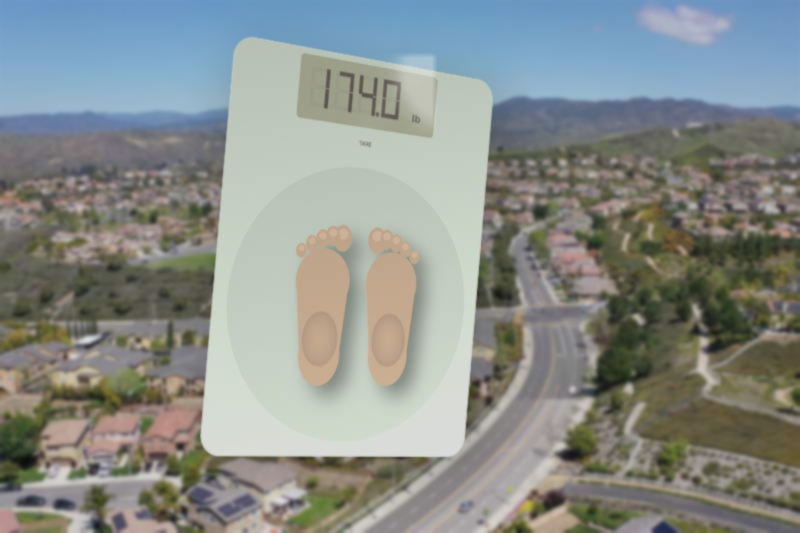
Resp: 174.0 lb
